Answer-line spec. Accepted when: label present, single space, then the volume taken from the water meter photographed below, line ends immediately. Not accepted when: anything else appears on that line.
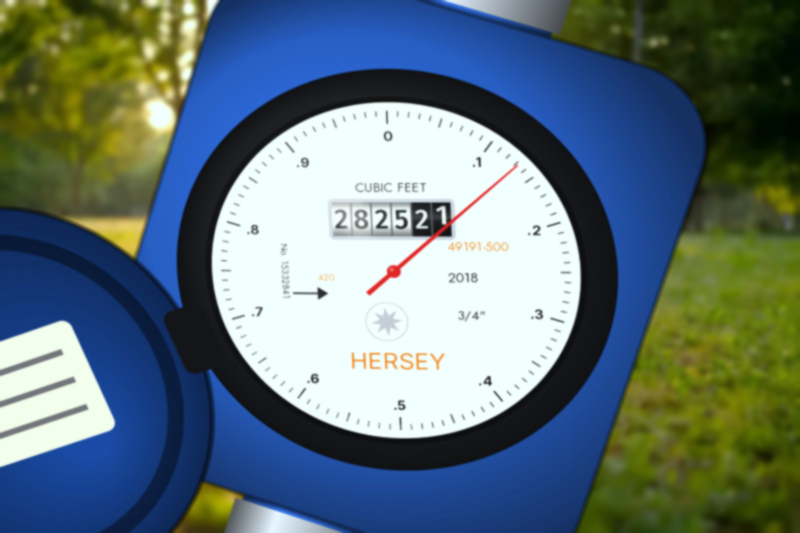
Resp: 282521.13 ft³
